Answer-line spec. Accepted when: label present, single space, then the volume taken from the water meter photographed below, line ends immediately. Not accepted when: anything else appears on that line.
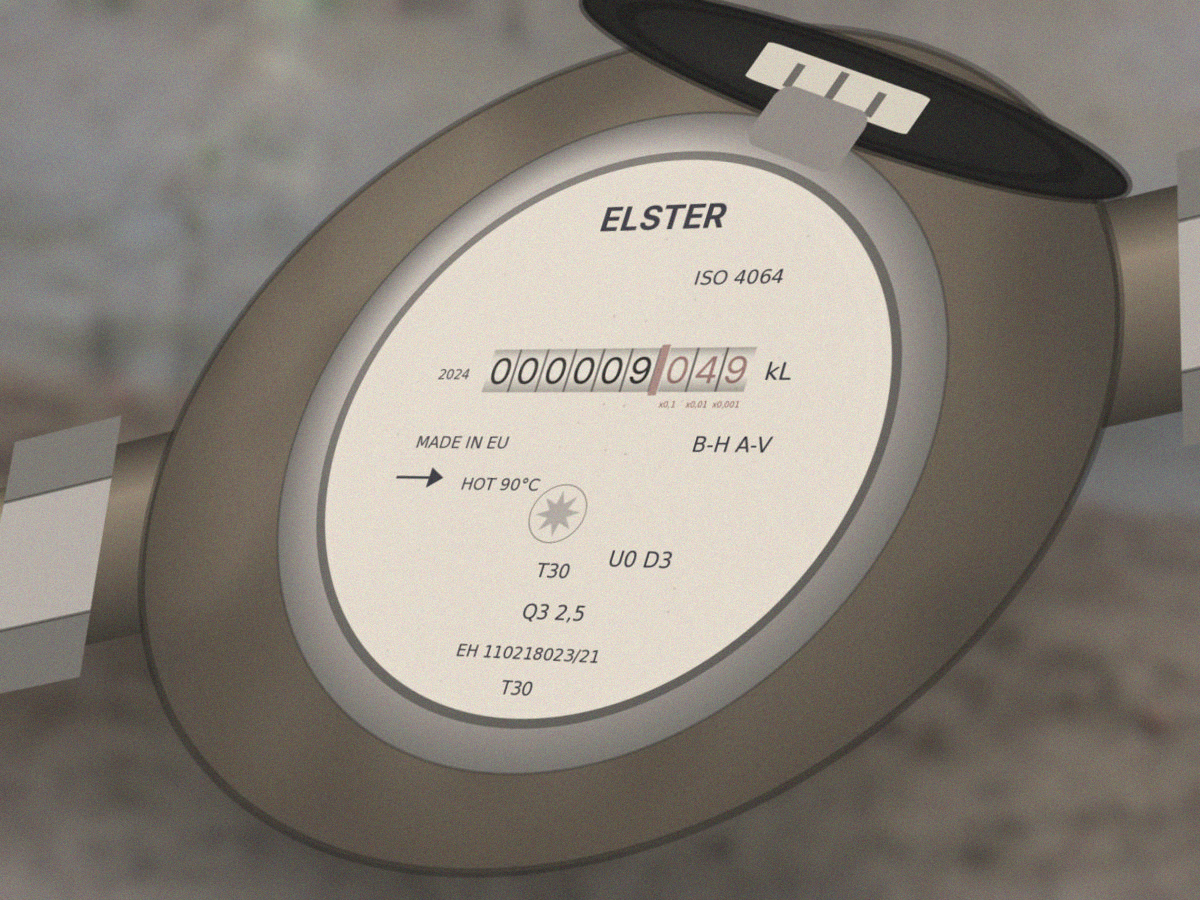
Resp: 9.049 kL
